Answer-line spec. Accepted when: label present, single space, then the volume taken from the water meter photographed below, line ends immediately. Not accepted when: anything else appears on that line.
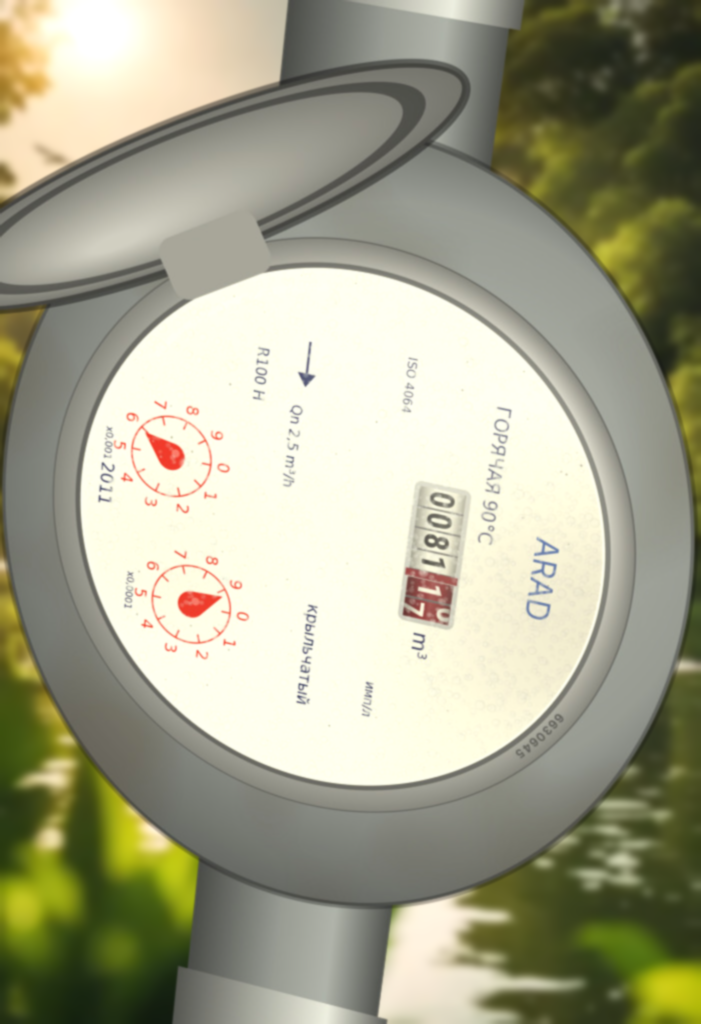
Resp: 81.1659 m³
